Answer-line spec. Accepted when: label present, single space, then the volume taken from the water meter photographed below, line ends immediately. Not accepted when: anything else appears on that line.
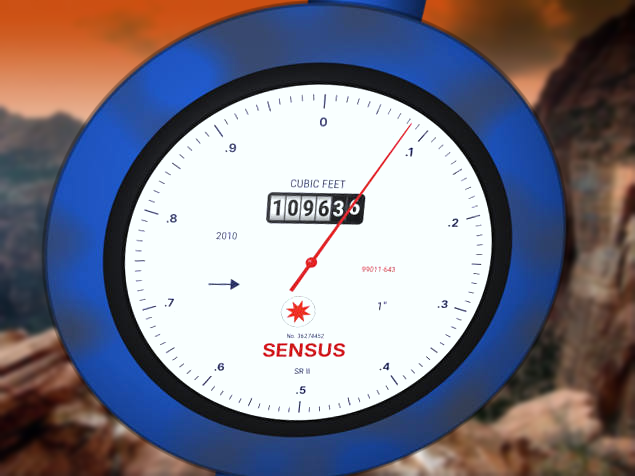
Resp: 109636.08 ft³
